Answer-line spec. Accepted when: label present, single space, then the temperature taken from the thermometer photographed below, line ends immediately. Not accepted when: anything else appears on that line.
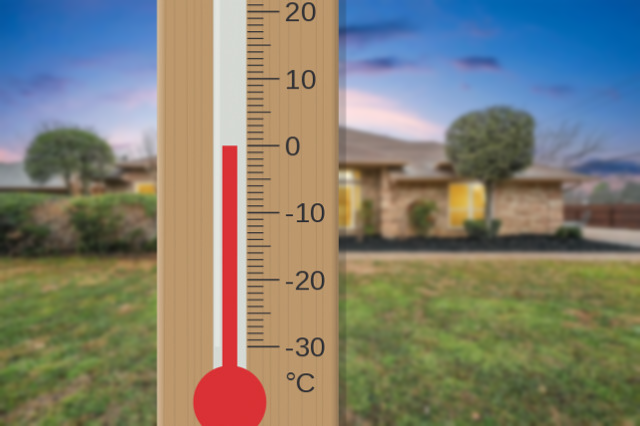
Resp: 0 °C
